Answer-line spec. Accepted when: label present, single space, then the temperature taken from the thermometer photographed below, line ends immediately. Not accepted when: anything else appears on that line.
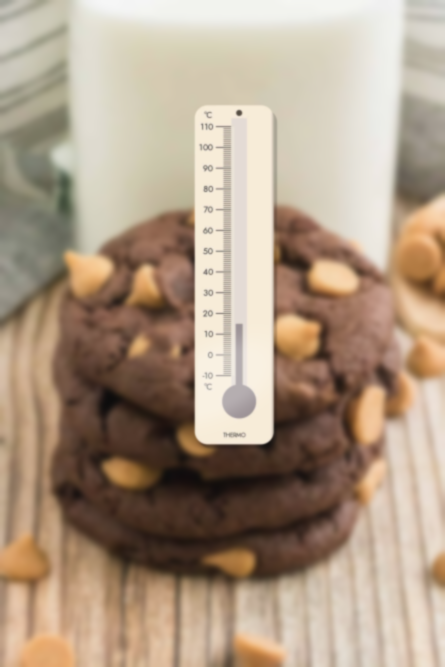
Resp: 15 °C
